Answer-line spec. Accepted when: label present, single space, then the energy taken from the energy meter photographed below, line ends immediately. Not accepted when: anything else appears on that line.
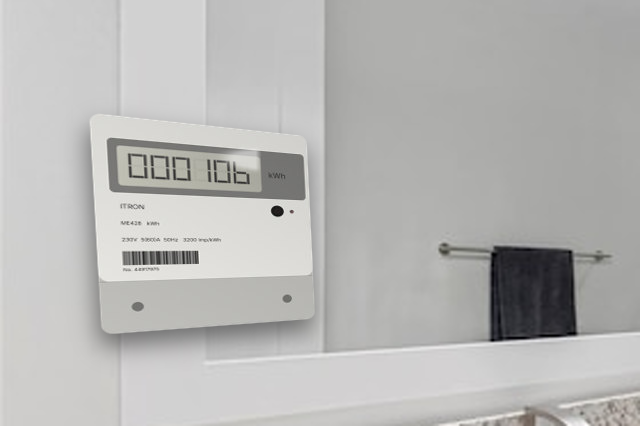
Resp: 106 kWh
